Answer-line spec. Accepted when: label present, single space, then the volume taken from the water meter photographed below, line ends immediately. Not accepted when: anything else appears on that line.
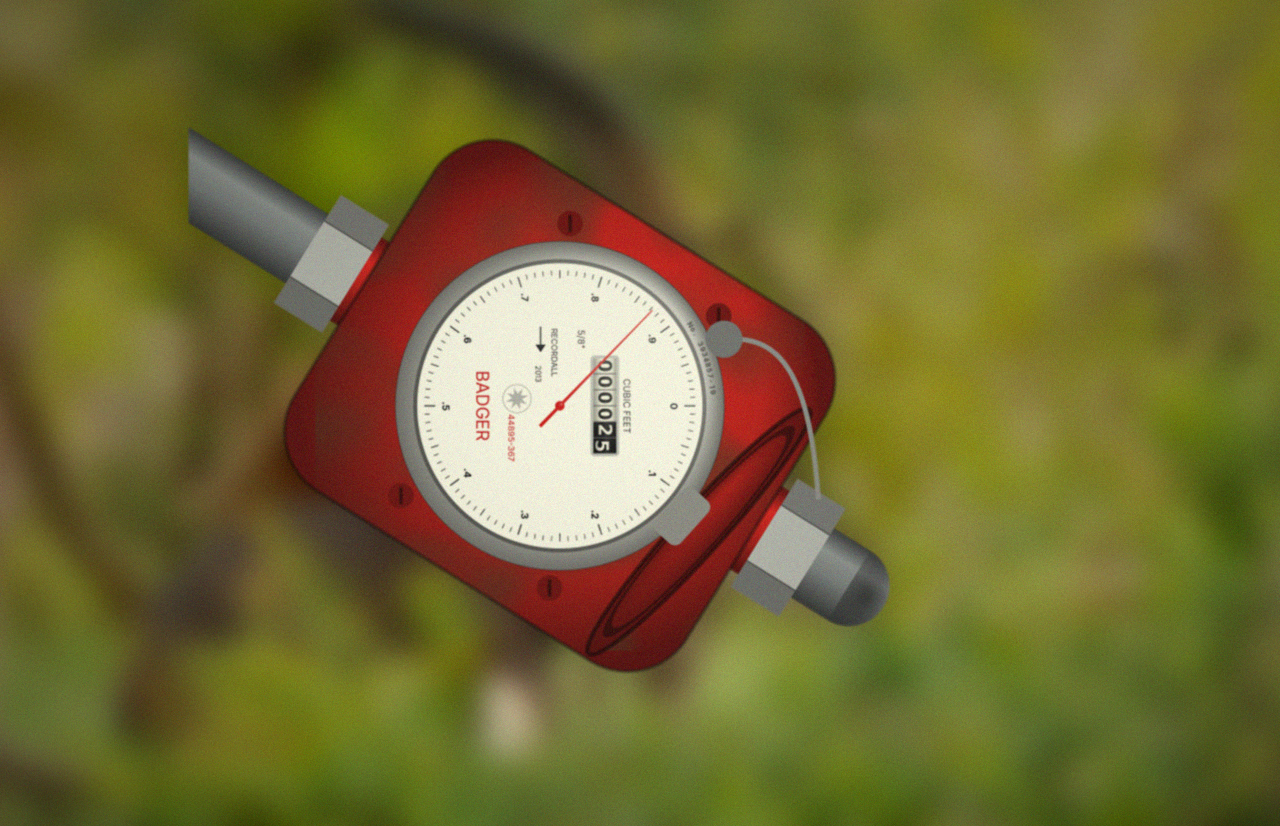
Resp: 24.87 ft³
